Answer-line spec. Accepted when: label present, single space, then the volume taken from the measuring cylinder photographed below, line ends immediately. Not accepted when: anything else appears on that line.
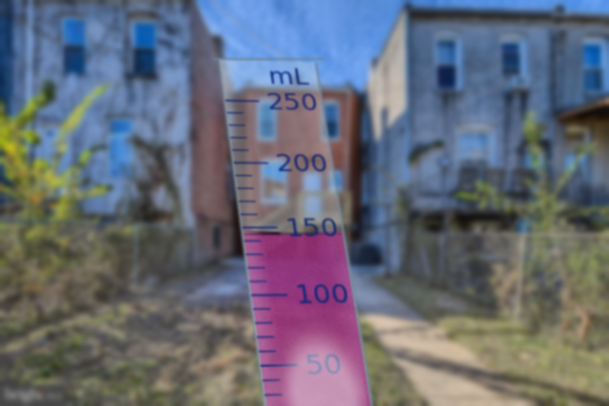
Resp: 145 mL
